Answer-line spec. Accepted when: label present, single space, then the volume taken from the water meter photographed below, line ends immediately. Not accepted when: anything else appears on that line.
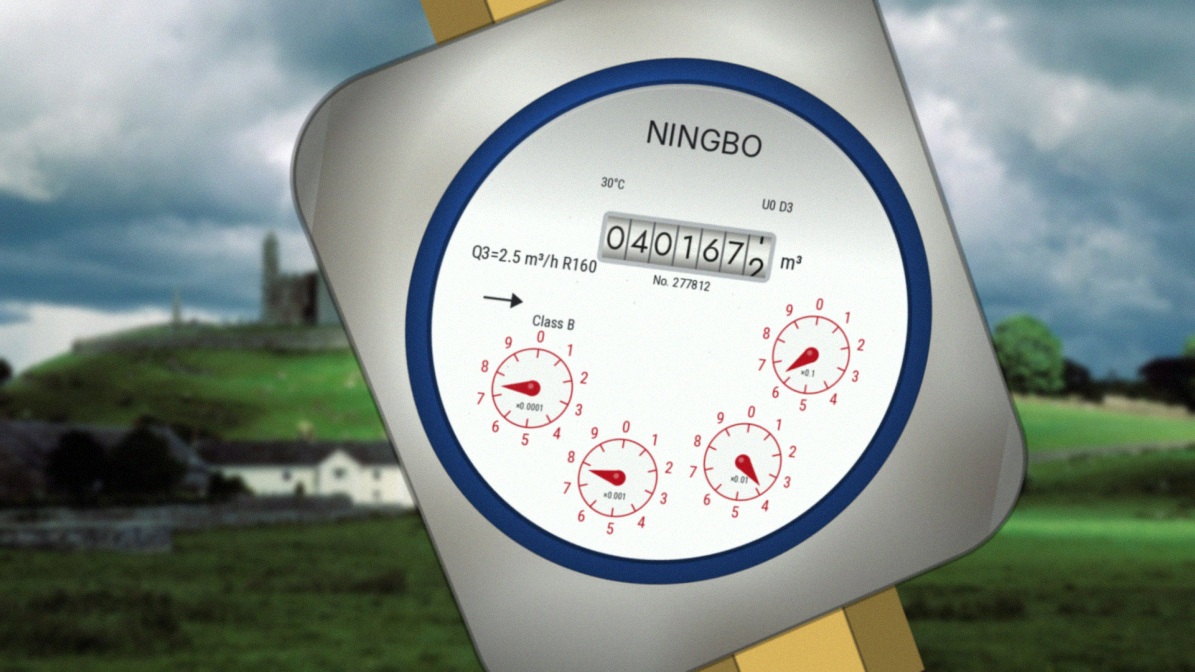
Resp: 401671.6377 m³
